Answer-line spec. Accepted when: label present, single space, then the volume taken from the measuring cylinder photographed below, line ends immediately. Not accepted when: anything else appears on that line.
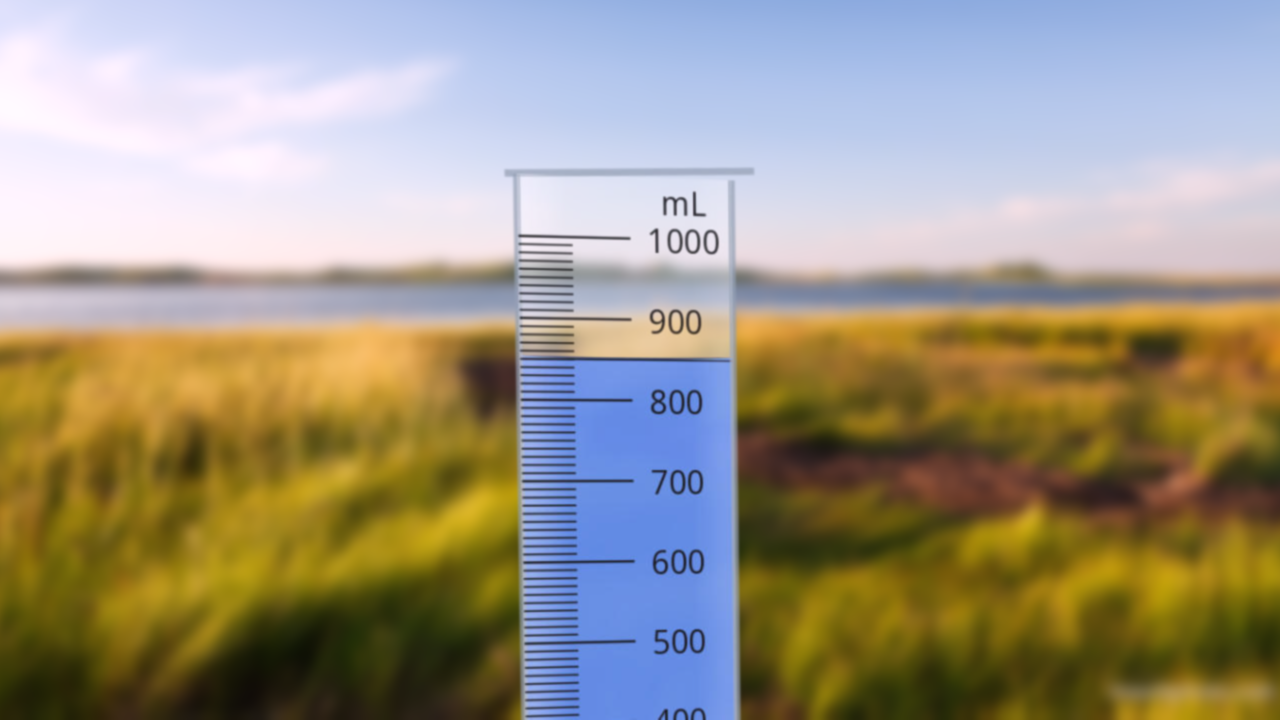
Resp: 850 mL
